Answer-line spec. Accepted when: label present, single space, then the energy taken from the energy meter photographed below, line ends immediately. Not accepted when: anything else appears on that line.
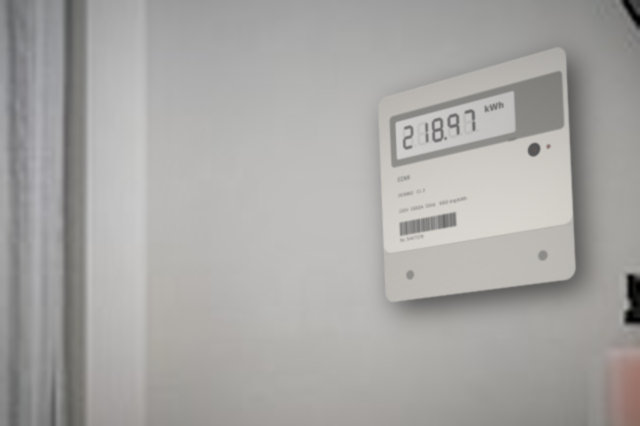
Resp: 218.97 kWh
